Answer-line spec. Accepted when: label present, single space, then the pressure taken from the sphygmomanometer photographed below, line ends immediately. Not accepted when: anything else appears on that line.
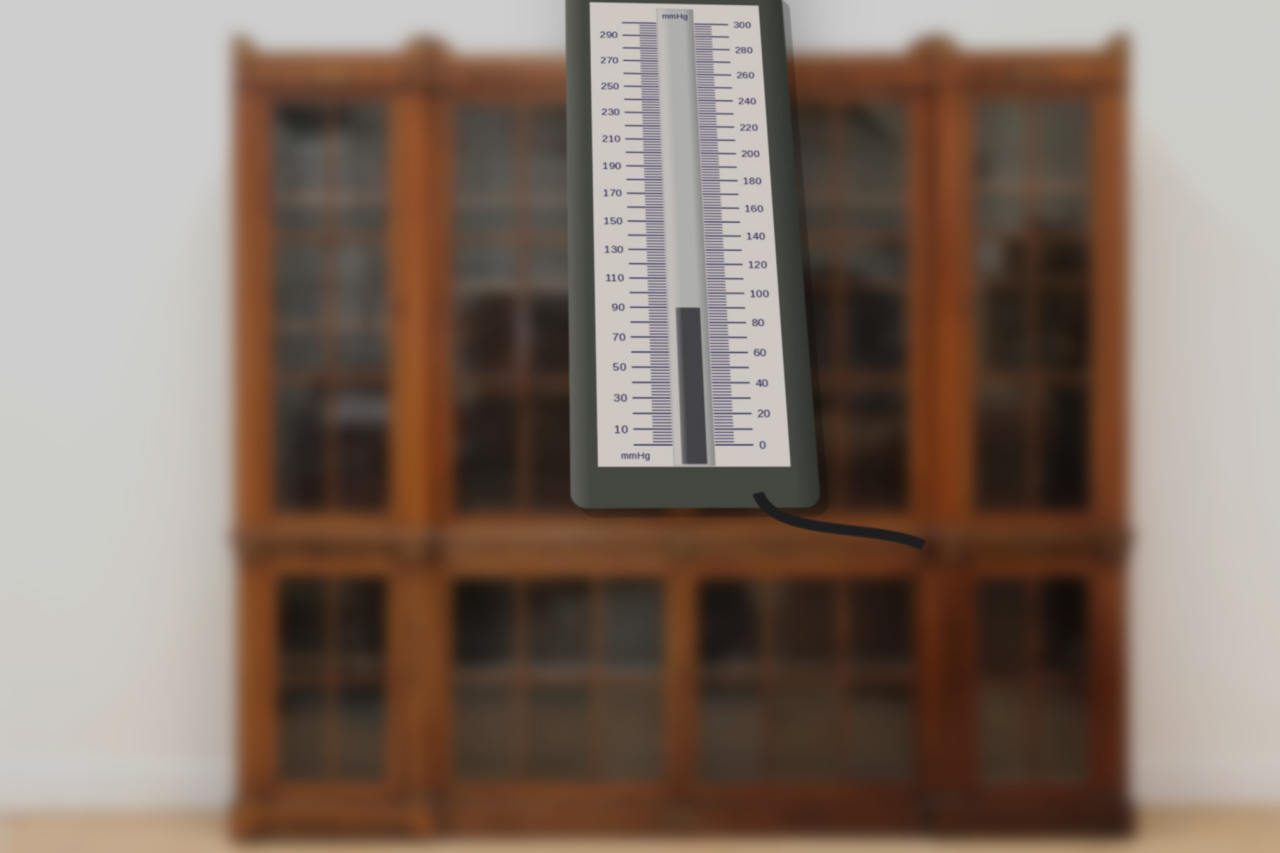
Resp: 90 mmHg
